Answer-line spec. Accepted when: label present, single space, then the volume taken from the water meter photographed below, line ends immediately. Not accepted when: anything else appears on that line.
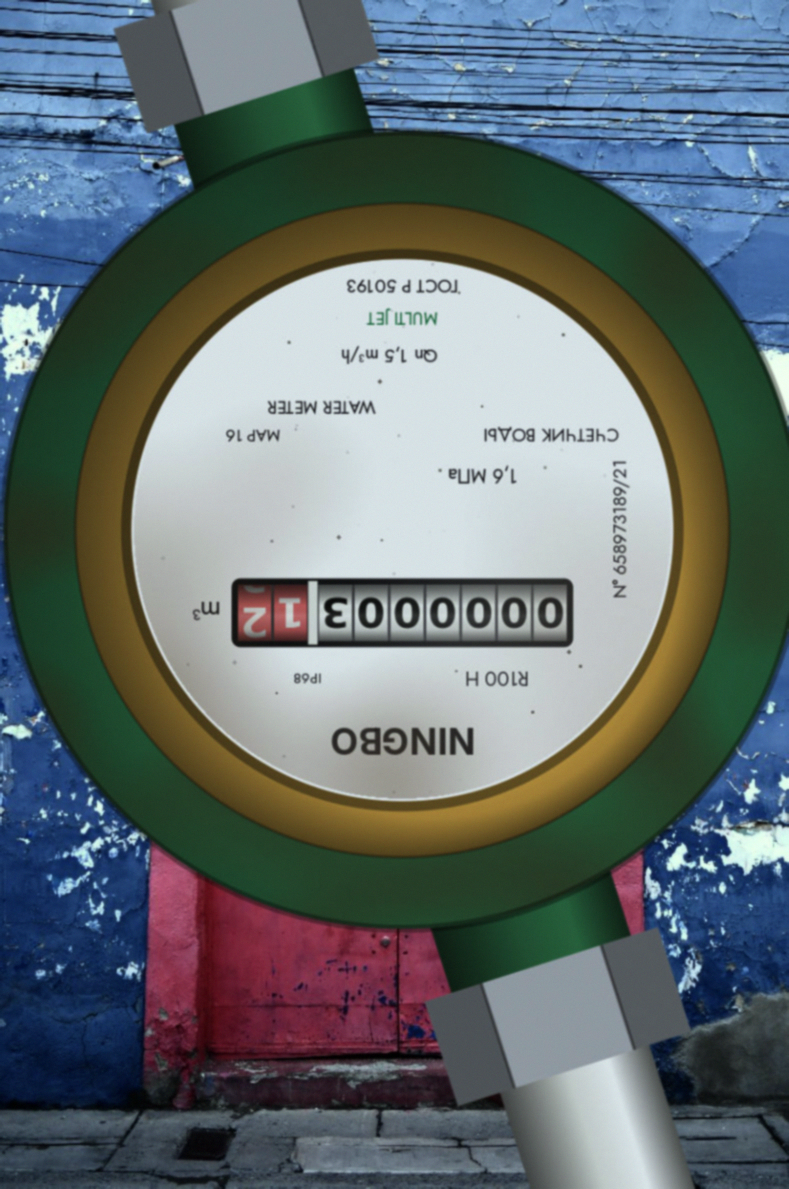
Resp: 3.12 m³
